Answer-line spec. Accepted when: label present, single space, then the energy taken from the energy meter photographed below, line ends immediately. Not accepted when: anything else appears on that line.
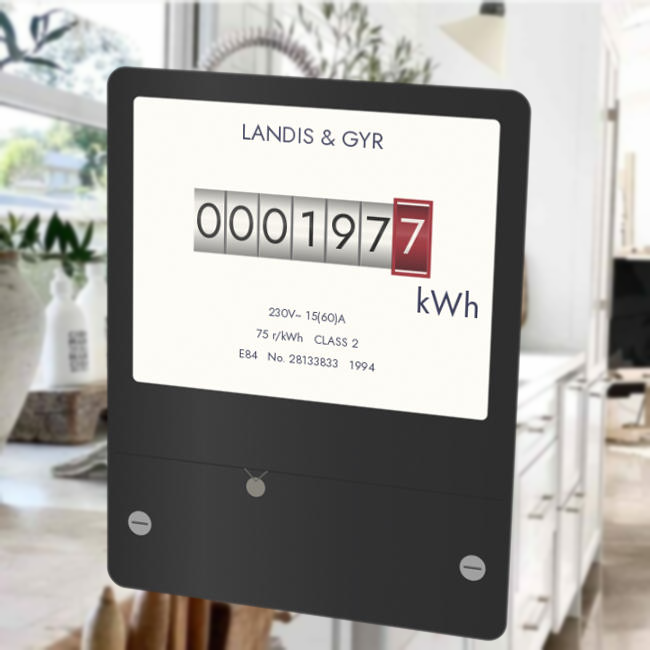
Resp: 197.7 kWh
